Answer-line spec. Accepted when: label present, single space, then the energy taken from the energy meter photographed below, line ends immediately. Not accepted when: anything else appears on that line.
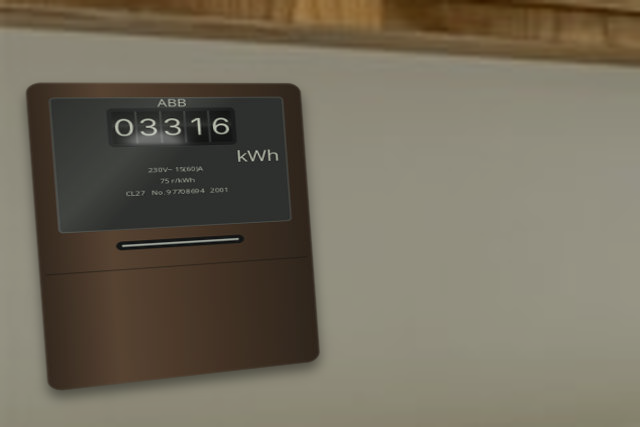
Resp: 3316 kWh
